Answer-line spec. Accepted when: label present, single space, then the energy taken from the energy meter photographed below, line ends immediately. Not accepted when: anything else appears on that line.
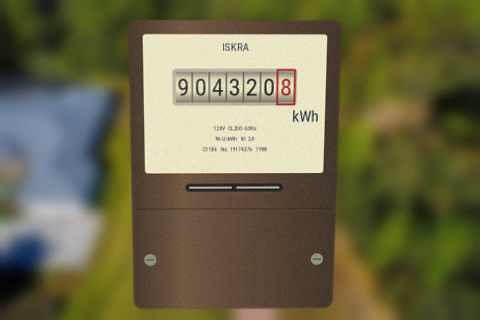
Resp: 904320.8 kWh
